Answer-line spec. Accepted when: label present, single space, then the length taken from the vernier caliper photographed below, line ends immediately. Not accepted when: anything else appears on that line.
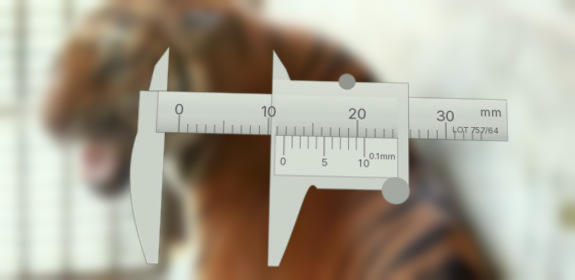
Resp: 11.8 mm
